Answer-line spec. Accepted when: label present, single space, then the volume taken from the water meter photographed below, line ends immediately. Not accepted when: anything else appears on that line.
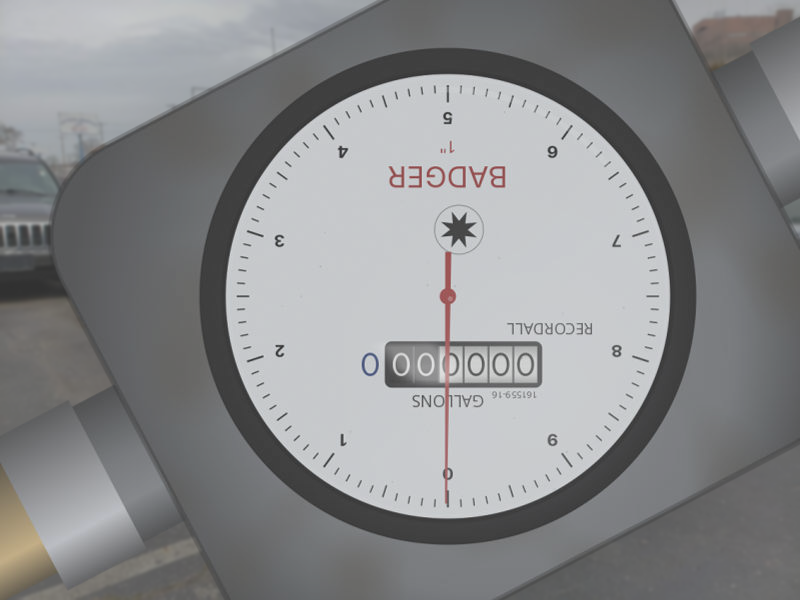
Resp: 0.0 gal
